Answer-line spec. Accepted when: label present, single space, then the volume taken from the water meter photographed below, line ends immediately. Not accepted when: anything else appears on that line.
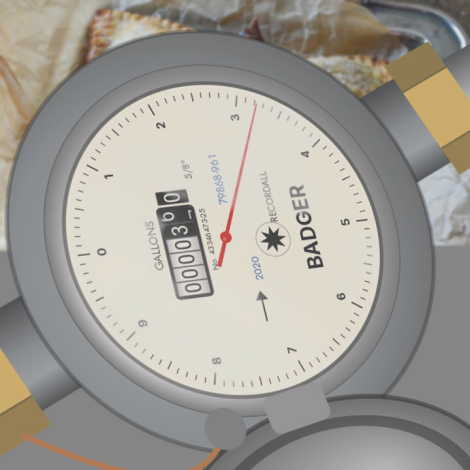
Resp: 363.2 gal
